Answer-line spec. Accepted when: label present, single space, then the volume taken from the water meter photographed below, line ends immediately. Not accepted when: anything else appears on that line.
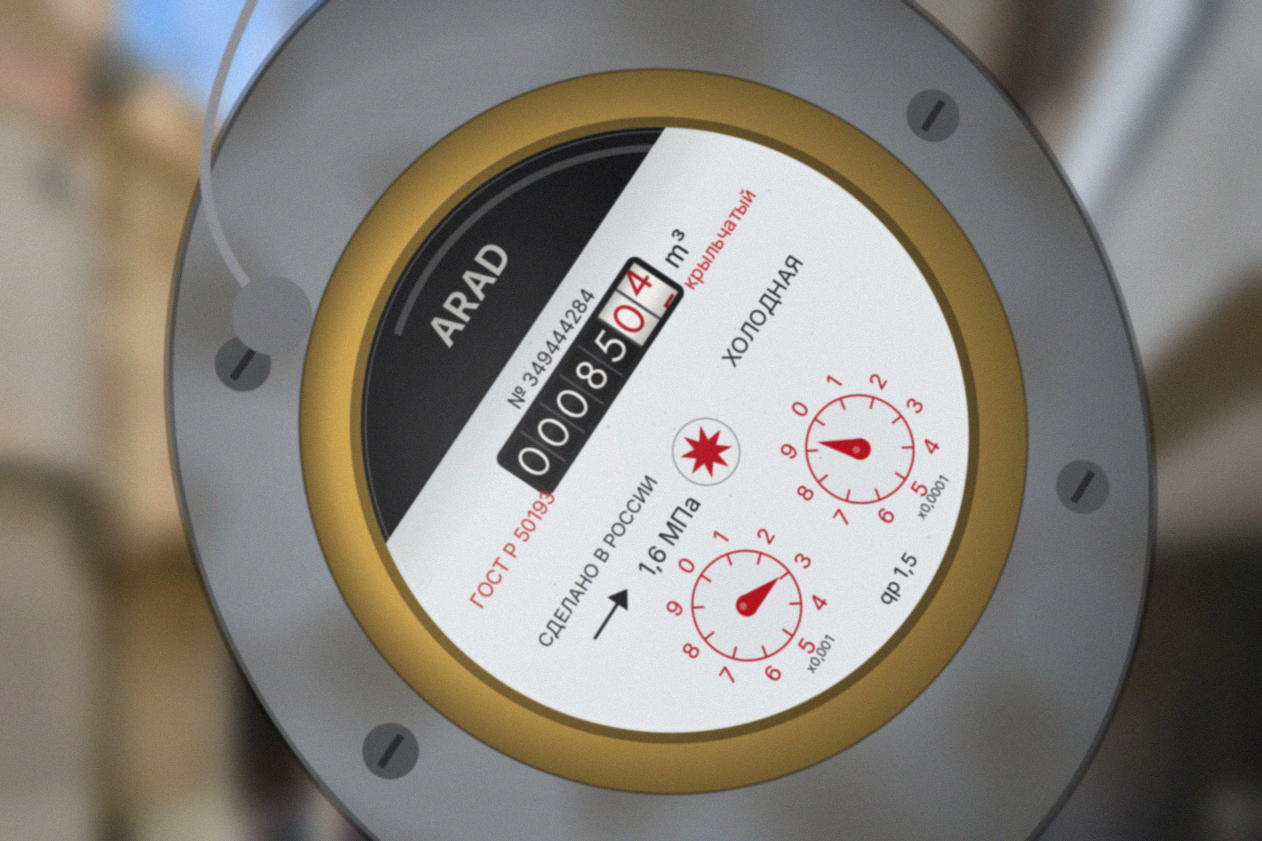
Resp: 85.0429 m³
